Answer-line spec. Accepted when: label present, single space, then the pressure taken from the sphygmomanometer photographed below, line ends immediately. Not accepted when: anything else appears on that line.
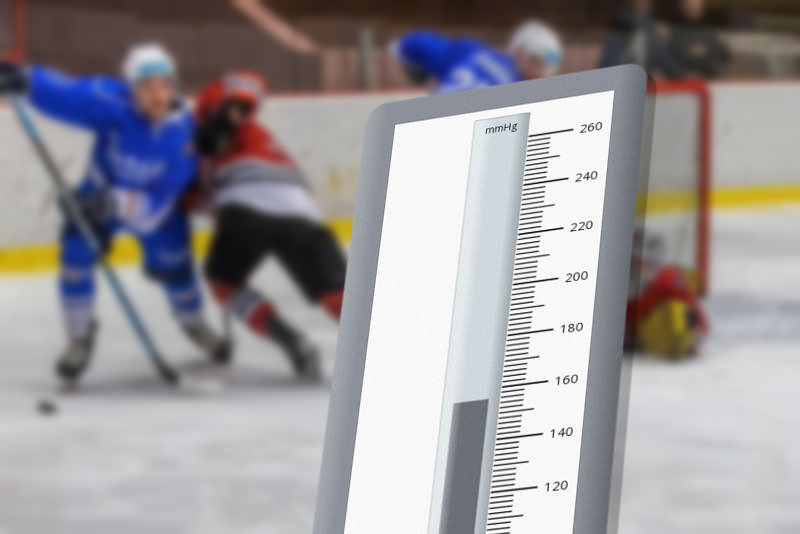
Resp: 156 mmHg
